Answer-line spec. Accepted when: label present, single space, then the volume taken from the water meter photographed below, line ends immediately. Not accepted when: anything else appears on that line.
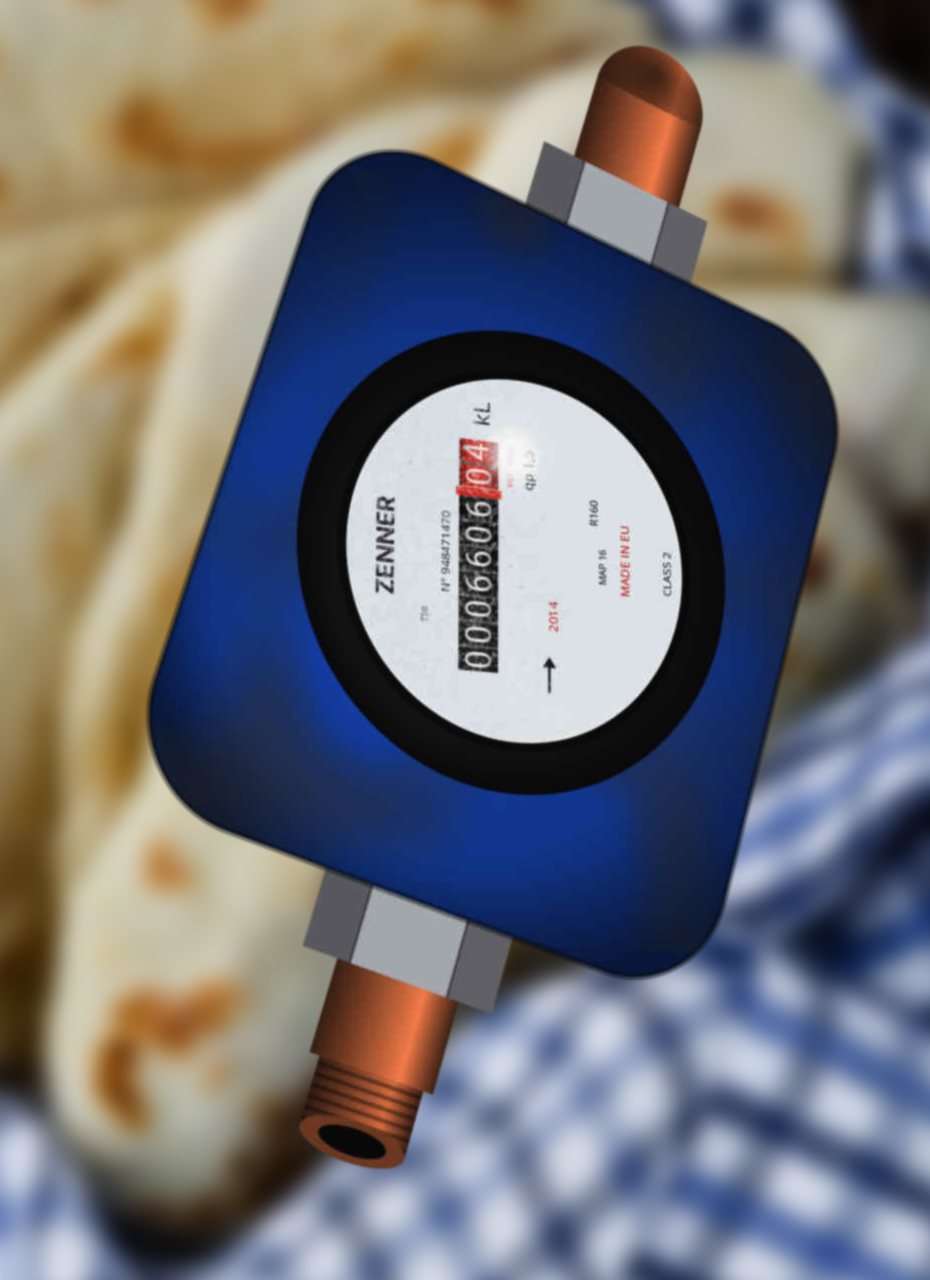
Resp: 6606.04 kL
